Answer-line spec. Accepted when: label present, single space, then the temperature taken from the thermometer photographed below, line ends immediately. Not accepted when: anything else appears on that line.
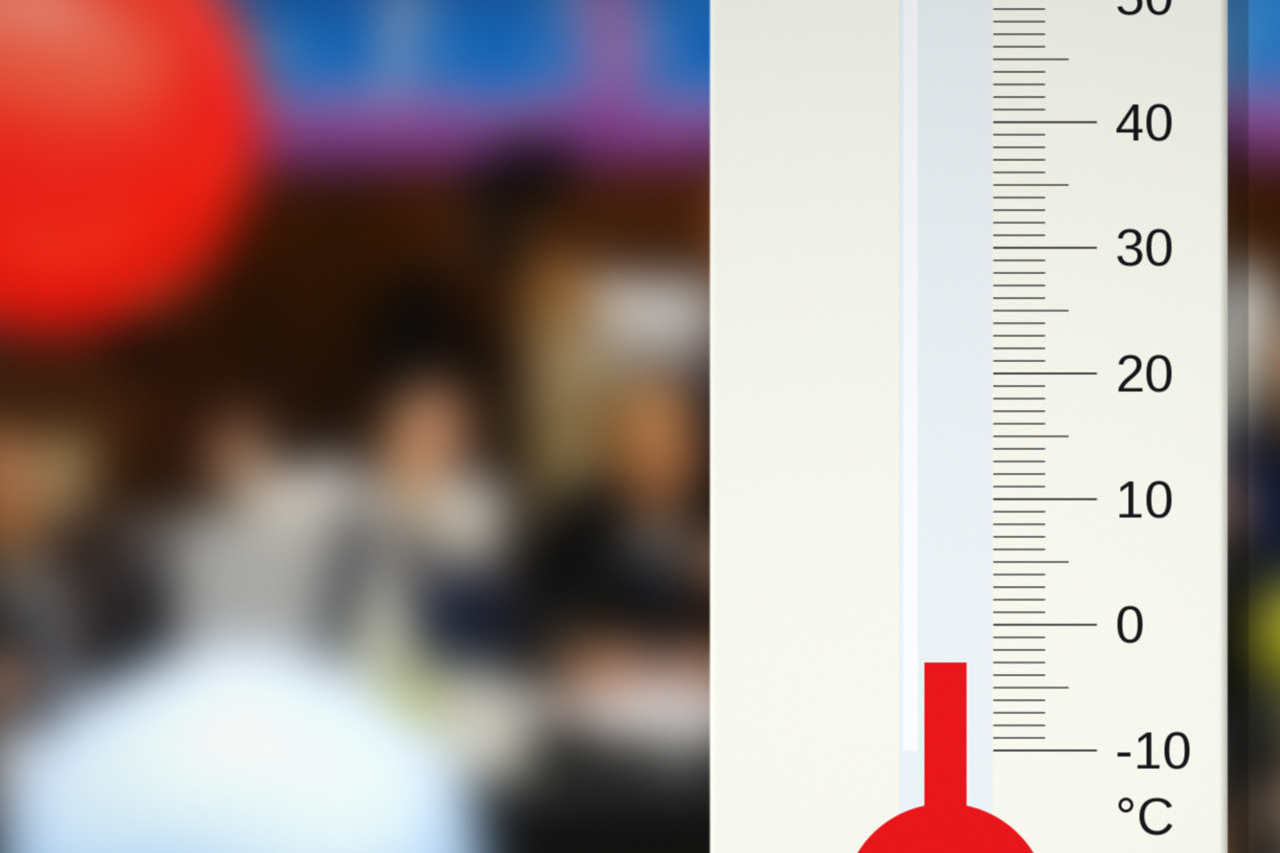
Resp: -3 °C
